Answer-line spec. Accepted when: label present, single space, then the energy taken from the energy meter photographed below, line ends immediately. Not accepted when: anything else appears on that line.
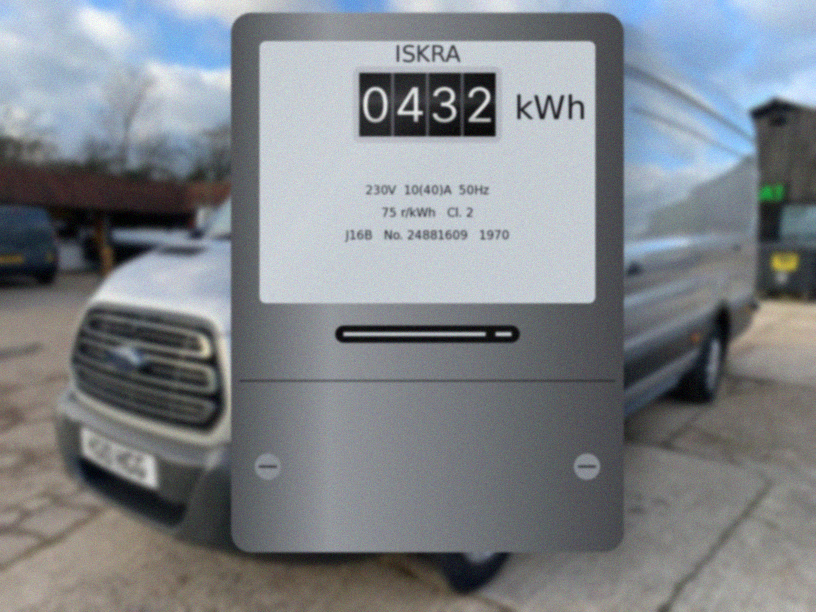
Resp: 432 kWh
